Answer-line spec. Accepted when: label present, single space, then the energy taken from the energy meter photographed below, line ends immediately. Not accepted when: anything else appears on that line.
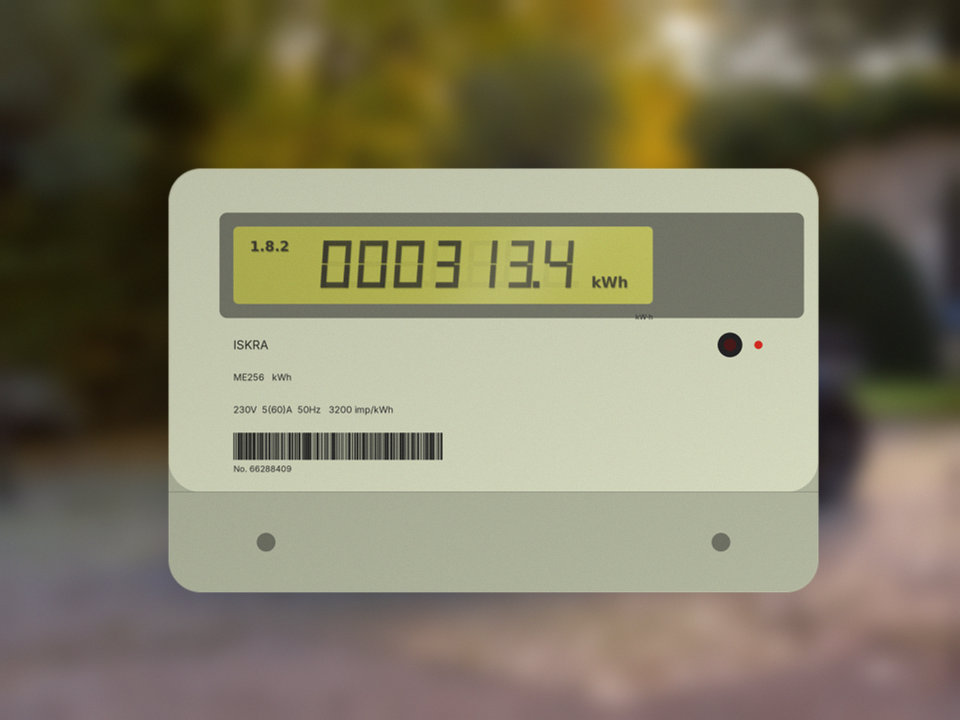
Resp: 313.4 kWh
